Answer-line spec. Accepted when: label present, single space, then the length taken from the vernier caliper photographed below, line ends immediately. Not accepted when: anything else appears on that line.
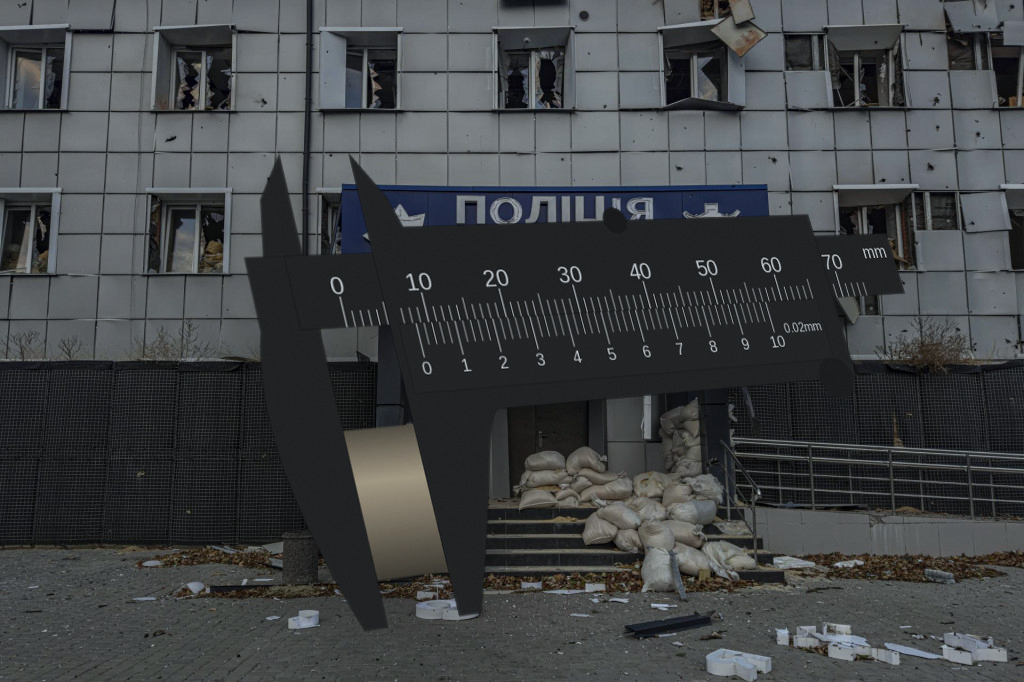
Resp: 8.4 mm
